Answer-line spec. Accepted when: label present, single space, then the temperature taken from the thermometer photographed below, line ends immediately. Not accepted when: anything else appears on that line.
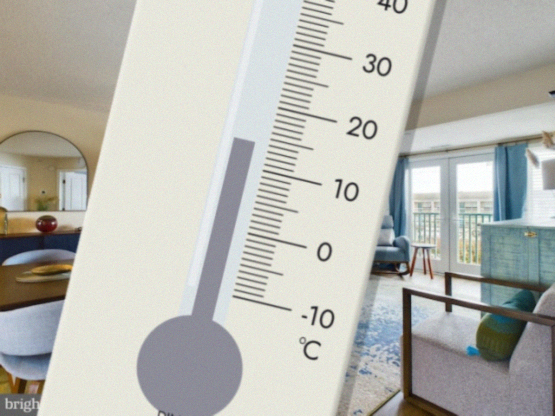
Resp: 14 °C
